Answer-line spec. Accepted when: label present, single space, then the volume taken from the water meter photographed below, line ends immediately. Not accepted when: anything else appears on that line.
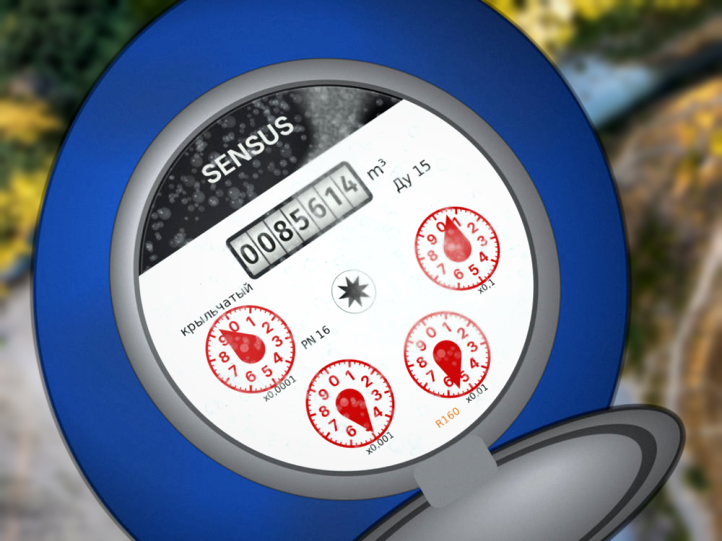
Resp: 85614.0549 m³
